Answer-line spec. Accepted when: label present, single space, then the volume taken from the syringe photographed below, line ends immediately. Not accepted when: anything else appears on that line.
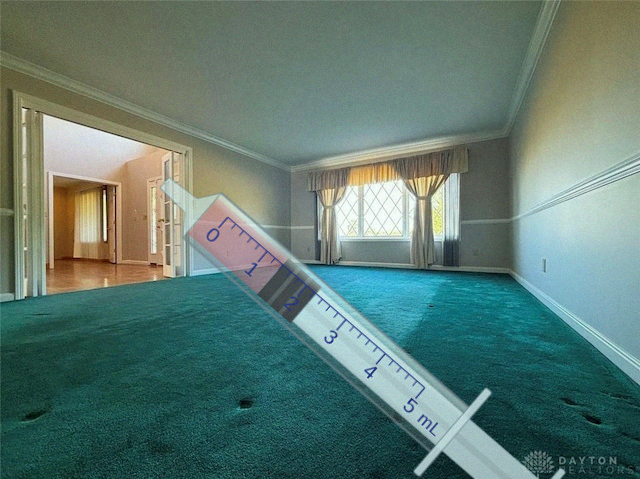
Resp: 1.4 mL
